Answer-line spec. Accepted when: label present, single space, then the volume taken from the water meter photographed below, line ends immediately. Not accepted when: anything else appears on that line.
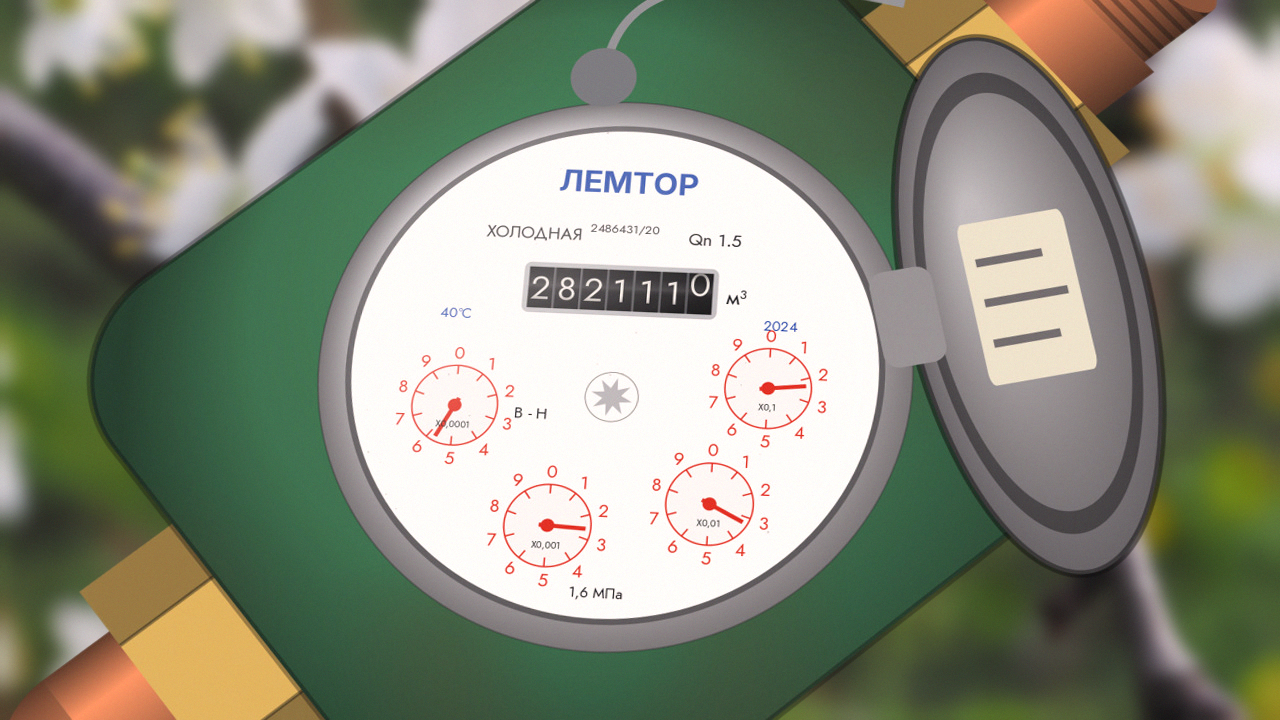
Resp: 2821110.2325 m³
